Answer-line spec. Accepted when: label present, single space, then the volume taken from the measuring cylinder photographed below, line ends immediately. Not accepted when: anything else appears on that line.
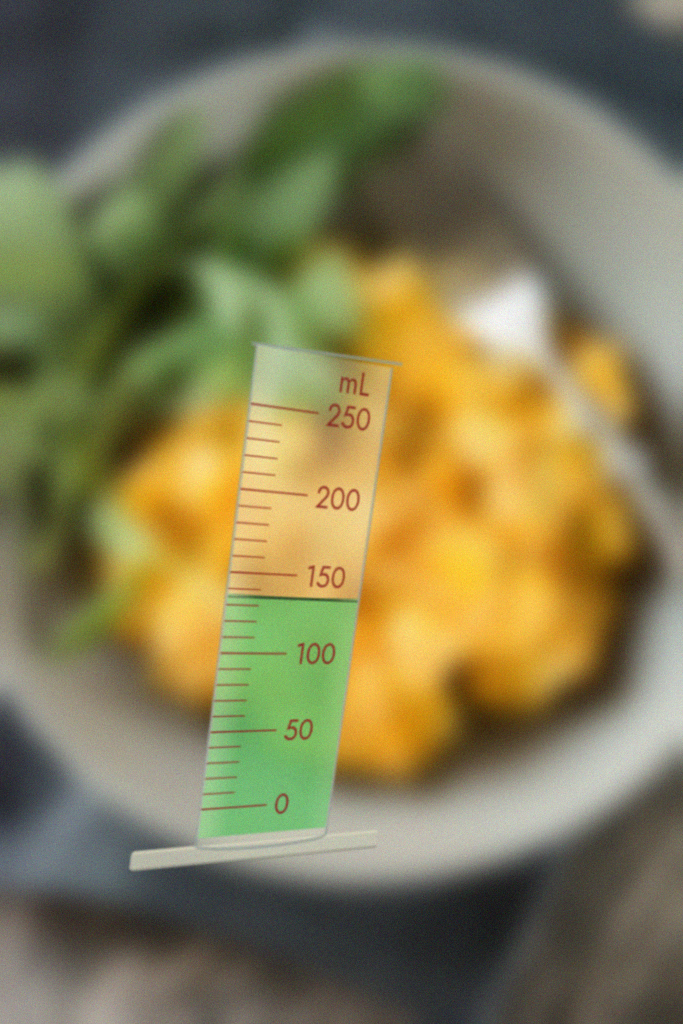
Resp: 135 mL
